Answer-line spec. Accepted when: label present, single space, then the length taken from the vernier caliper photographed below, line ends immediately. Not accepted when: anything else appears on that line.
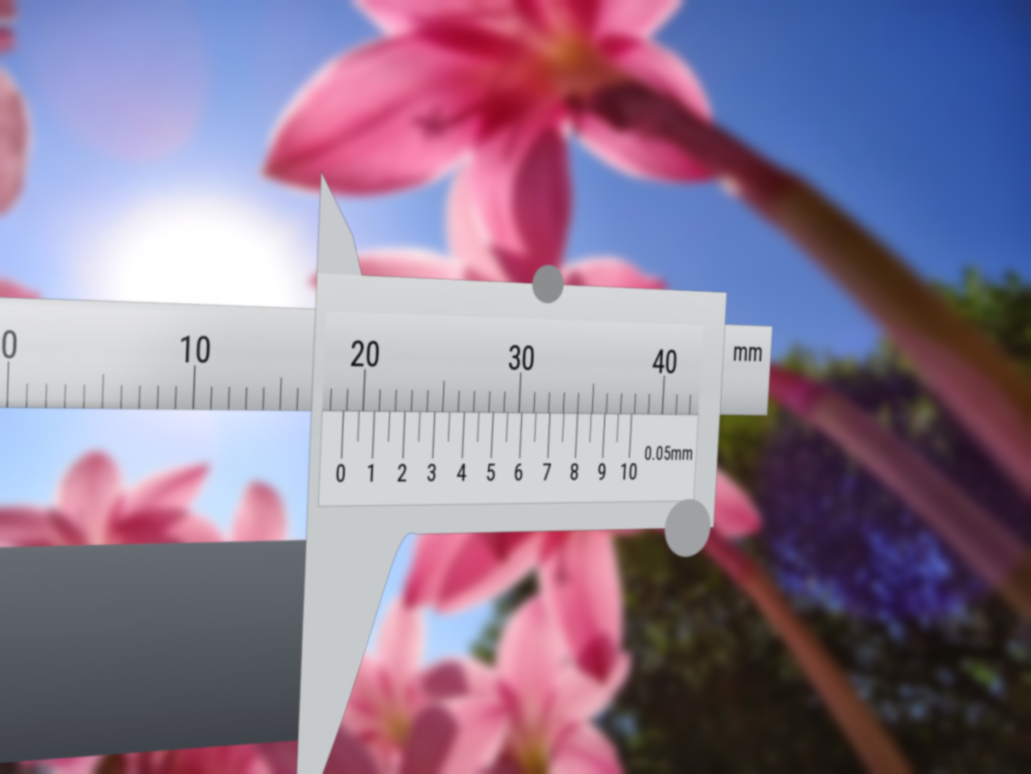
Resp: 18.8 mm
